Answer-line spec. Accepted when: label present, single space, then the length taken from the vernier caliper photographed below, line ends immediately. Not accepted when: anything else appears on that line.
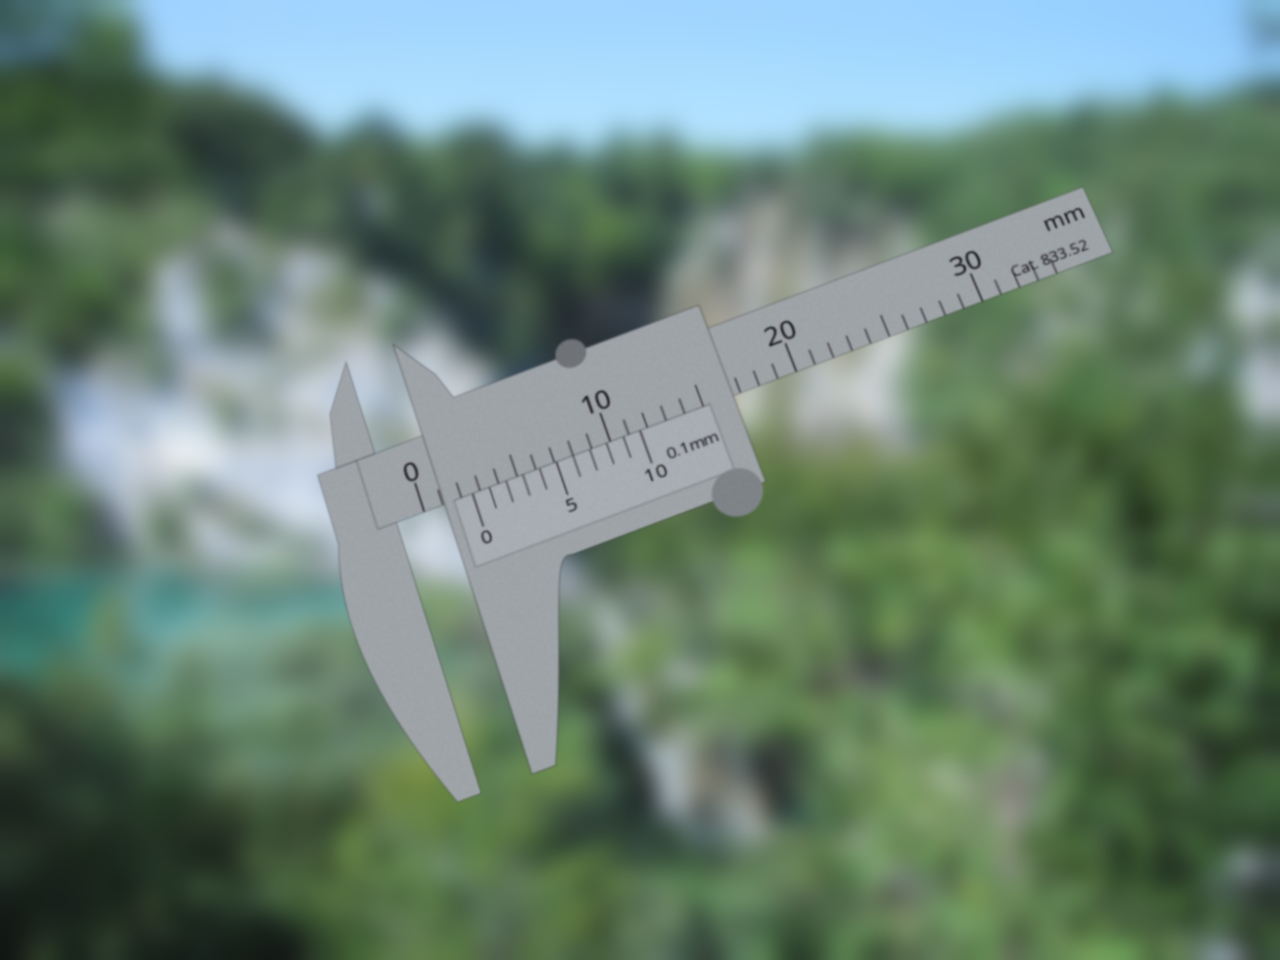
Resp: 2.6 mm
